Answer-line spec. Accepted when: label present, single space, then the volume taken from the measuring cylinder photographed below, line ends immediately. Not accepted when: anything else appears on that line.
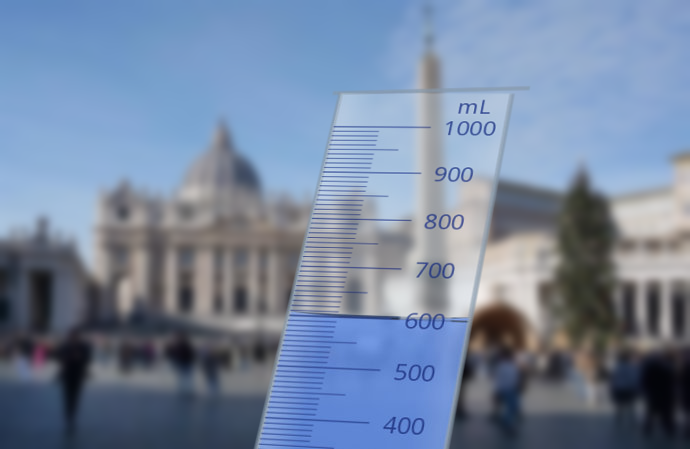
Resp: 600 mL
